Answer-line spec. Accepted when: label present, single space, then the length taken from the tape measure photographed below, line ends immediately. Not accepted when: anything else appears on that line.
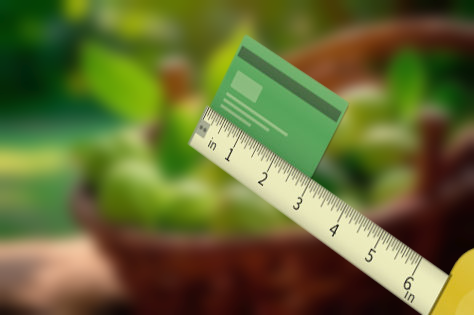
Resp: 3 in
